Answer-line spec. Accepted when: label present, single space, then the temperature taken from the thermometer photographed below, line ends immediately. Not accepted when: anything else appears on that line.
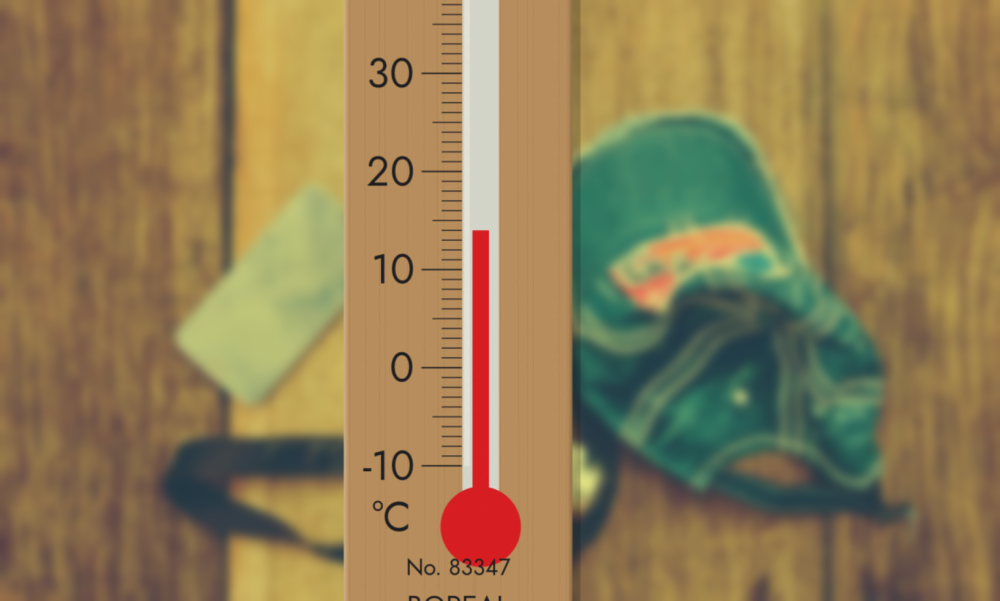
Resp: 14 °C
